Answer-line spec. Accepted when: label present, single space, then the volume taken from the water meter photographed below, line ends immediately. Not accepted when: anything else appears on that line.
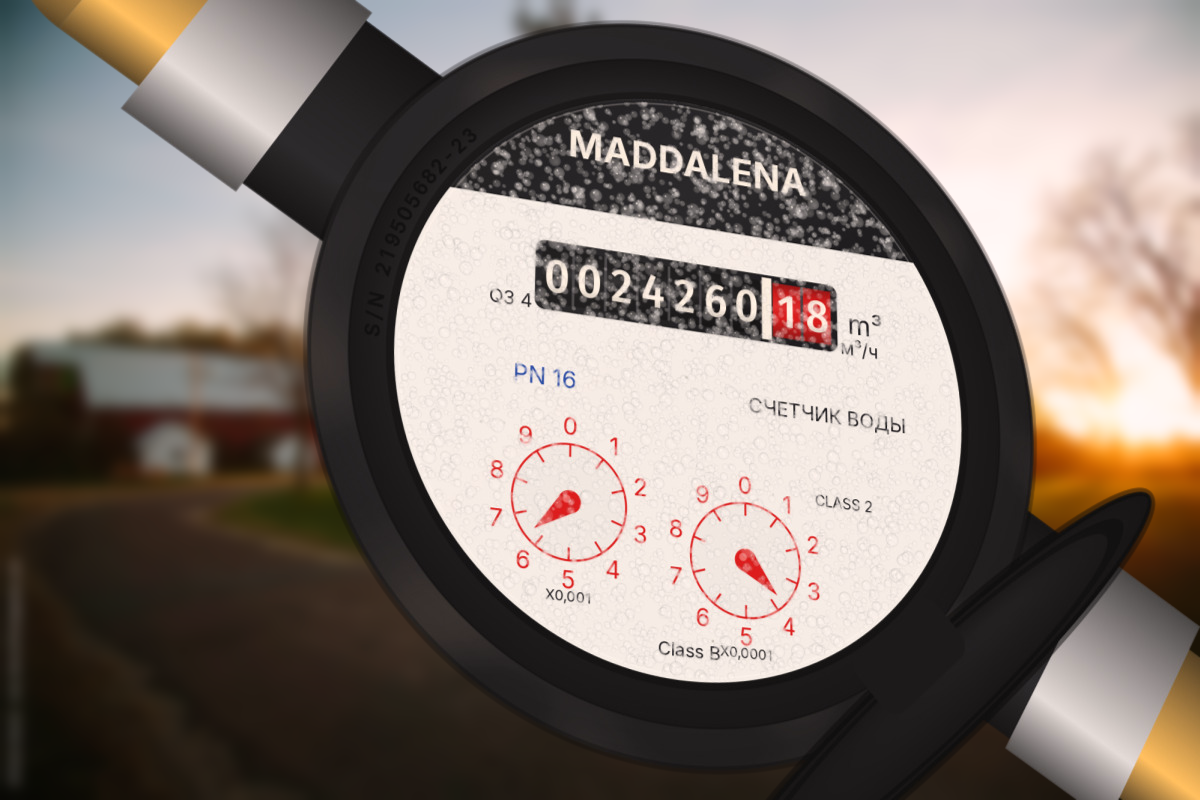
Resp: 24260.1863 m³
